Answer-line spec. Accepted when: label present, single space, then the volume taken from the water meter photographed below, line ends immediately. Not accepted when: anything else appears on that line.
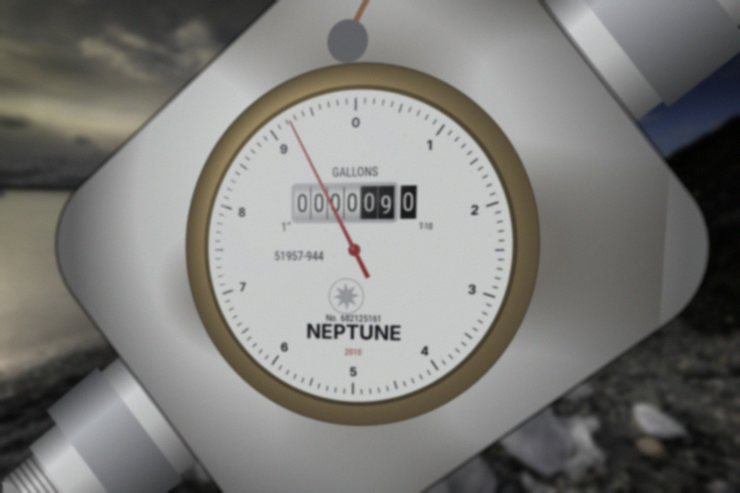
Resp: 89.2 gal
